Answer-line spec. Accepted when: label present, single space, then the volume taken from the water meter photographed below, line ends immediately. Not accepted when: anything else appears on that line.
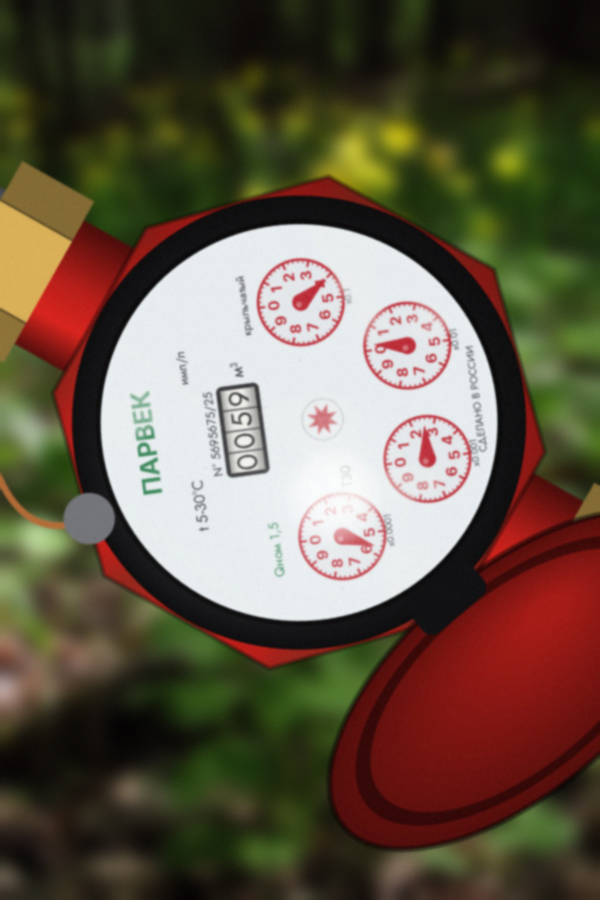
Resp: 59.4025 m³
